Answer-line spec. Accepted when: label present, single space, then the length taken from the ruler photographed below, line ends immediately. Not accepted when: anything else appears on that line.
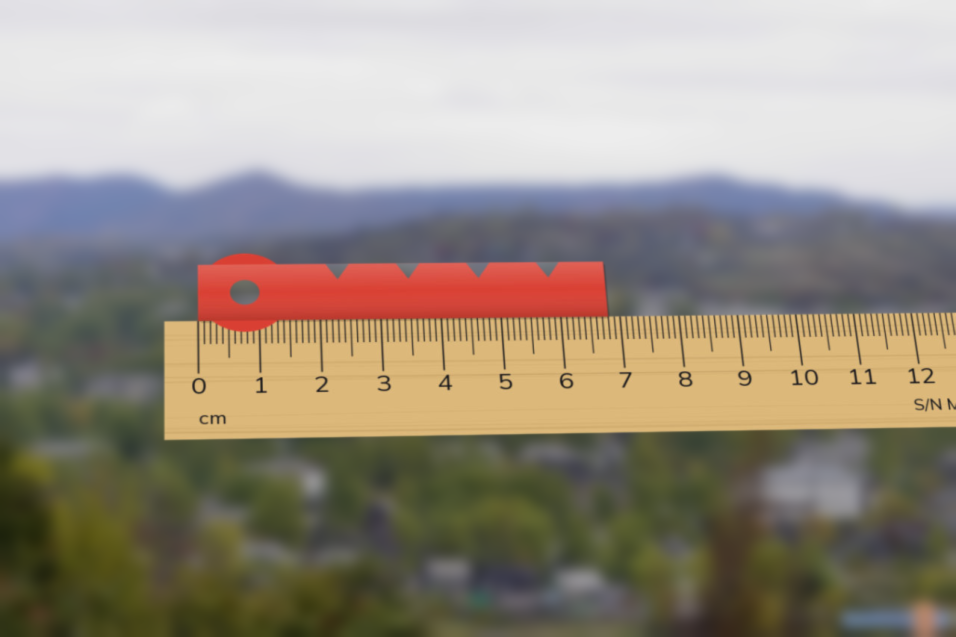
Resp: 6.8 cm
